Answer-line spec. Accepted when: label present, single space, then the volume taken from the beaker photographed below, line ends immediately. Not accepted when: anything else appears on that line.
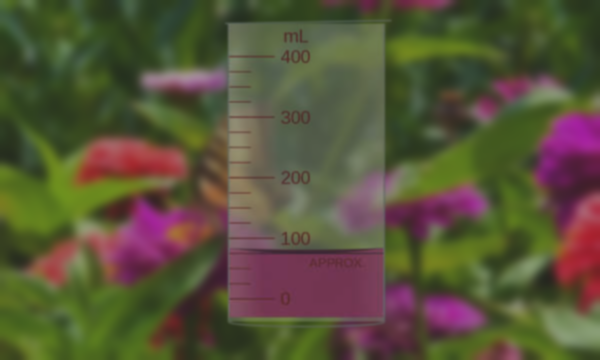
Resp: 75 mL
